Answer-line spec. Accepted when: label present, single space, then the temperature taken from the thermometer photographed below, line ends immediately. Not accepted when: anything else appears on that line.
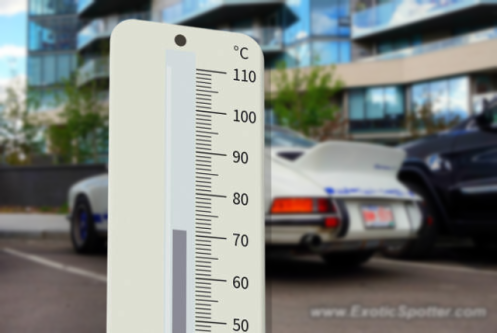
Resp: 71 °C
